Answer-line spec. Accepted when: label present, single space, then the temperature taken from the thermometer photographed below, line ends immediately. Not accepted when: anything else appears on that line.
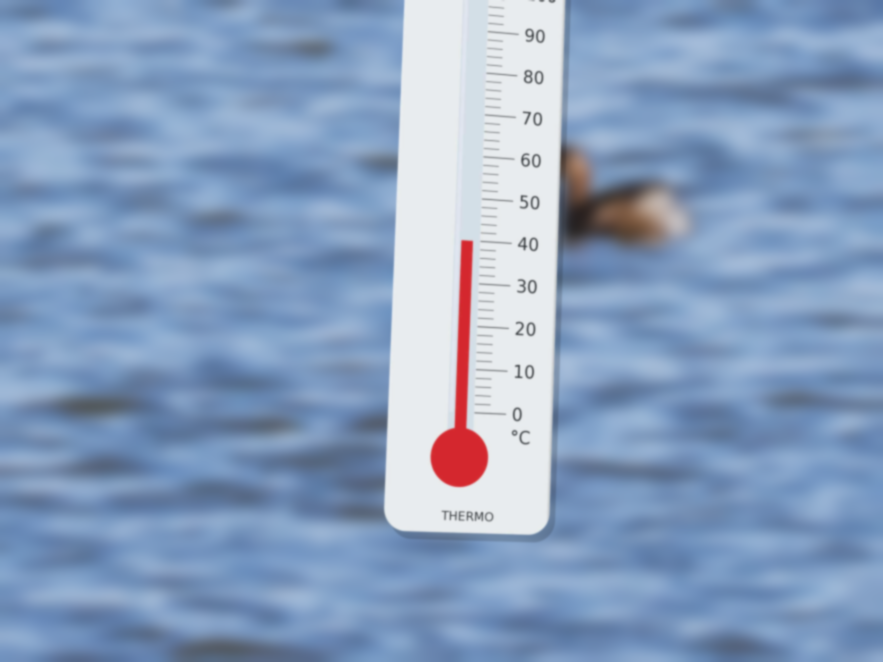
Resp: 40 °C
